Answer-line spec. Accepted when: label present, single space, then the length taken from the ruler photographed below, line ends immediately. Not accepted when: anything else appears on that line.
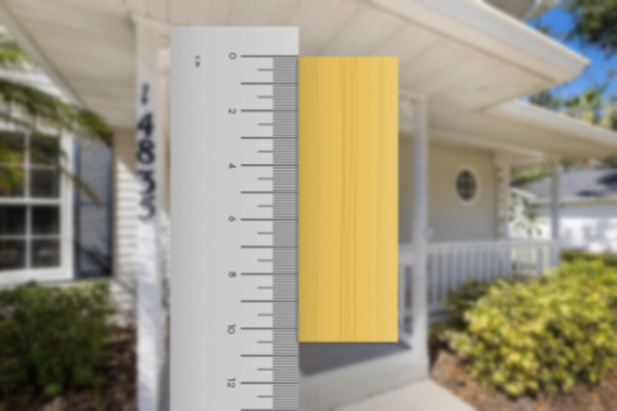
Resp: 10.5 cm
